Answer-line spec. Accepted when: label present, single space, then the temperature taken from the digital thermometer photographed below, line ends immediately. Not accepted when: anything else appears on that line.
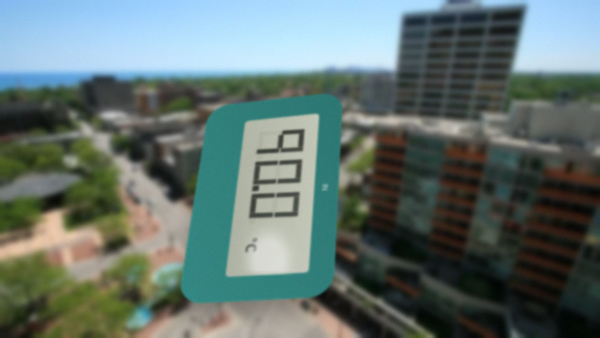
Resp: 90.0 °C
